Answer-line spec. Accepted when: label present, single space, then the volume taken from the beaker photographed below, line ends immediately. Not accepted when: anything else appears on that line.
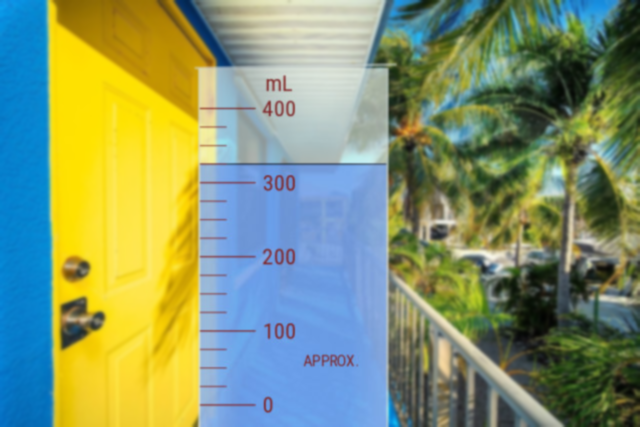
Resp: 325 mL
